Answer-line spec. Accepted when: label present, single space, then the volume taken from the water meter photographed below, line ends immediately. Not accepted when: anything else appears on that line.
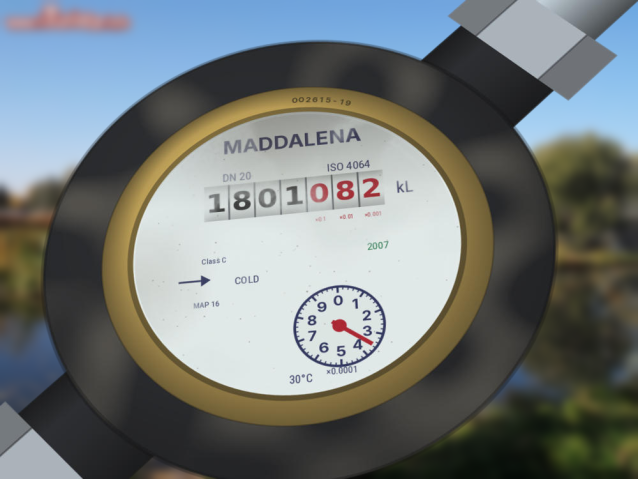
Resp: 1801.0823 kL
